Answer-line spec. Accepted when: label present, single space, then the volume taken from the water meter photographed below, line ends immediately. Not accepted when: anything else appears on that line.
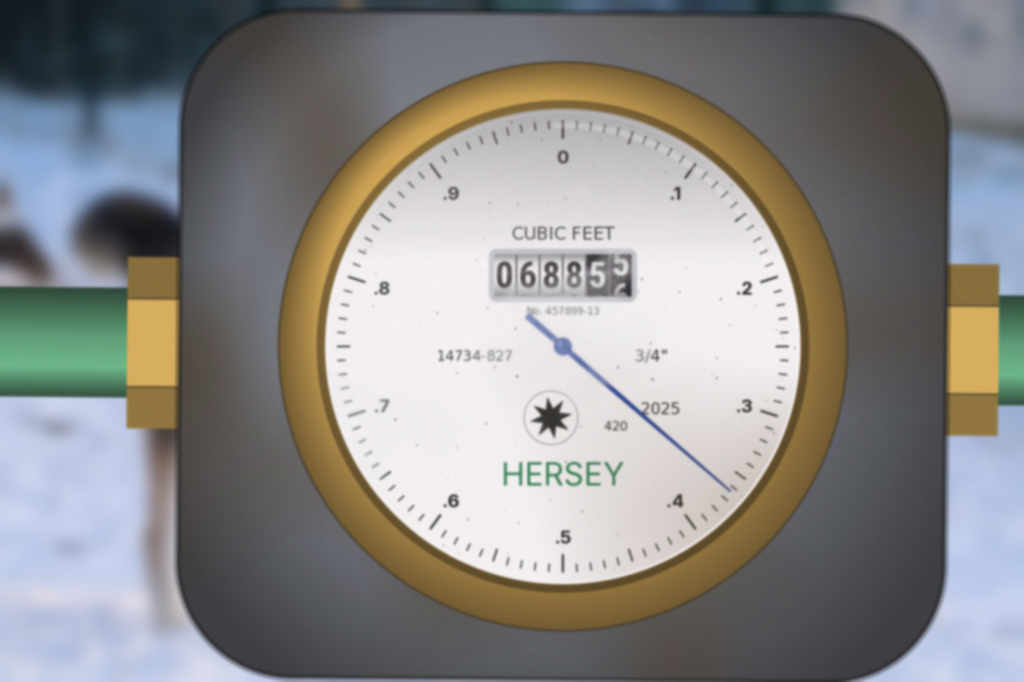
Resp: 68855.36 ft³
